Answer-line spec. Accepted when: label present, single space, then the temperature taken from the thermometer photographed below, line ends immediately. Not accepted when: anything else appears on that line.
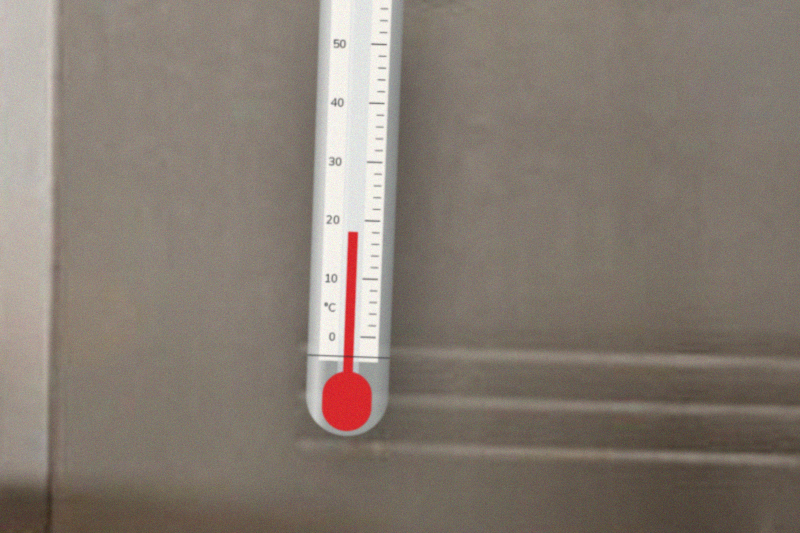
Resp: 18 °C
